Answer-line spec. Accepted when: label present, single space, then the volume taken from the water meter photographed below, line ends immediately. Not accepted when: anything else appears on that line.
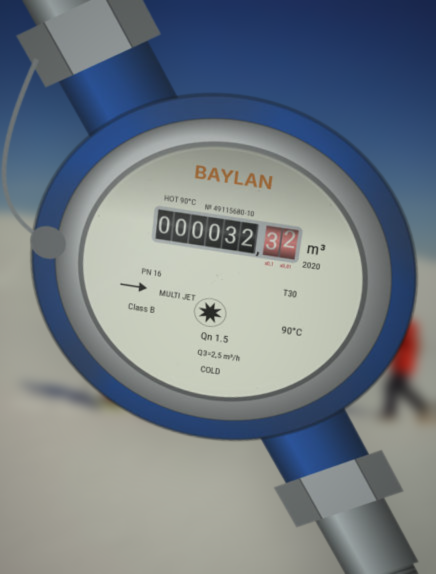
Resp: 32.32 m³
